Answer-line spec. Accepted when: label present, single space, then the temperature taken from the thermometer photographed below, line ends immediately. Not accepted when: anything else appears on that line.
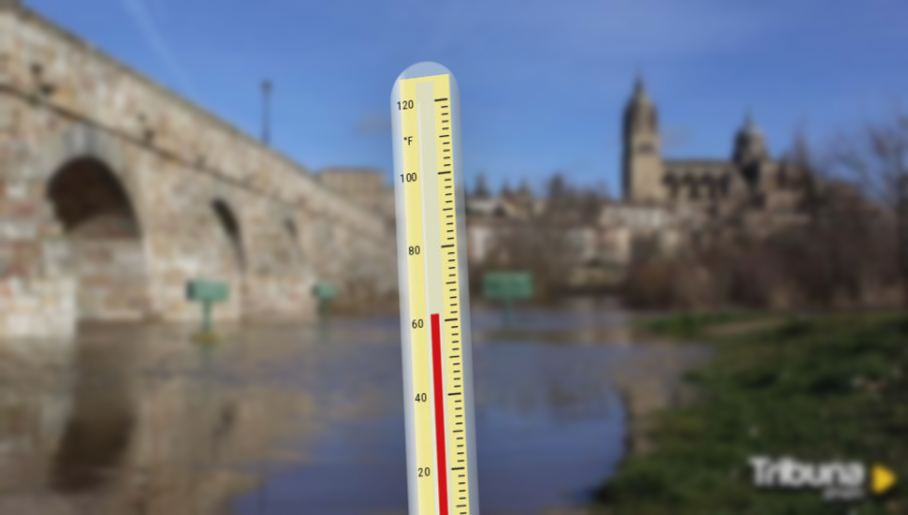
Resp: 62 °F
